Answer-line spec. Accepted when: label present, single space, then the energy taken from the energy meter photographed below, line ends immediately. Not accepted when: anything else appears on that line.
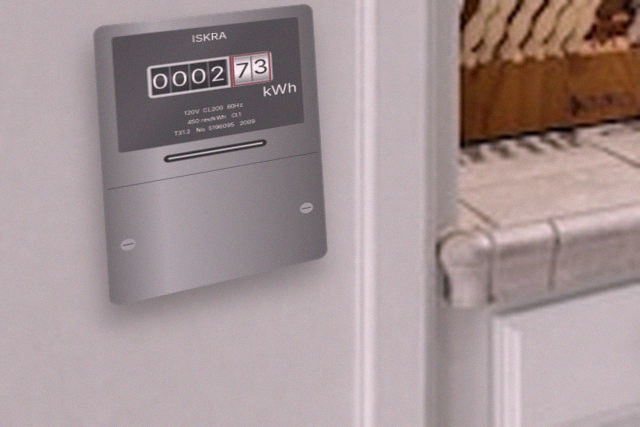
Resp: 2.73 kWh
